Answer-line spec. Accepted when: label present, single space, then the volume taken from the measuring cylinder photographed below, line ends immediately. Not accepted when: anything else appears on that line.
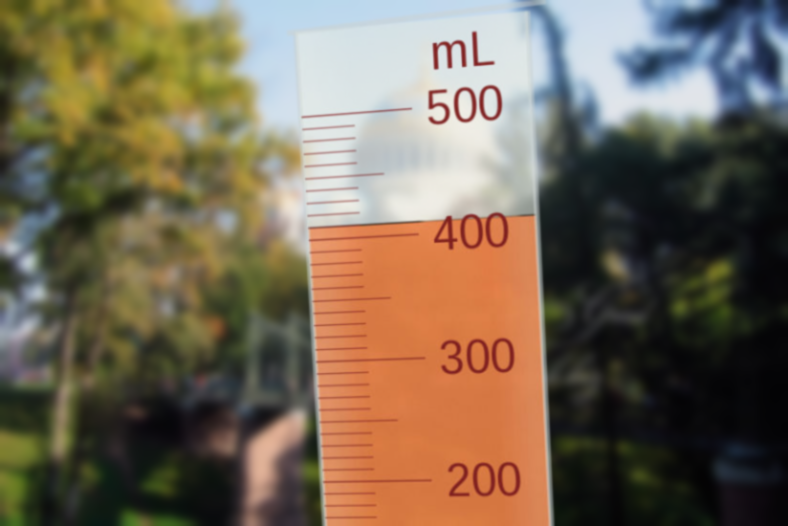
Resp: 410 mL
